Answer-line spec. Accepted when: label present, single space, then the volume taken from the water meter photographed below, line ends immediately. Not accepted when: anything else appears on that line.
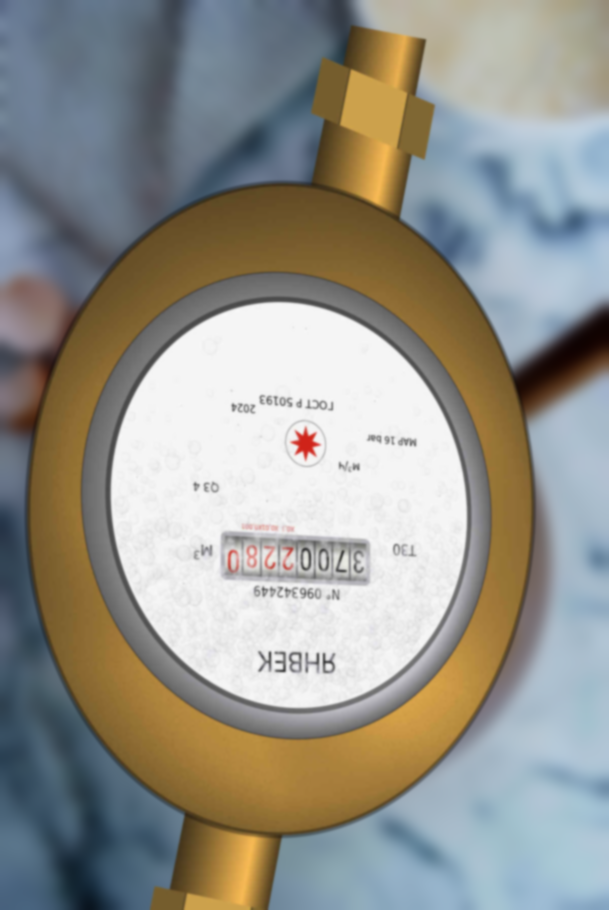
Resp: 3700.2280 m³
